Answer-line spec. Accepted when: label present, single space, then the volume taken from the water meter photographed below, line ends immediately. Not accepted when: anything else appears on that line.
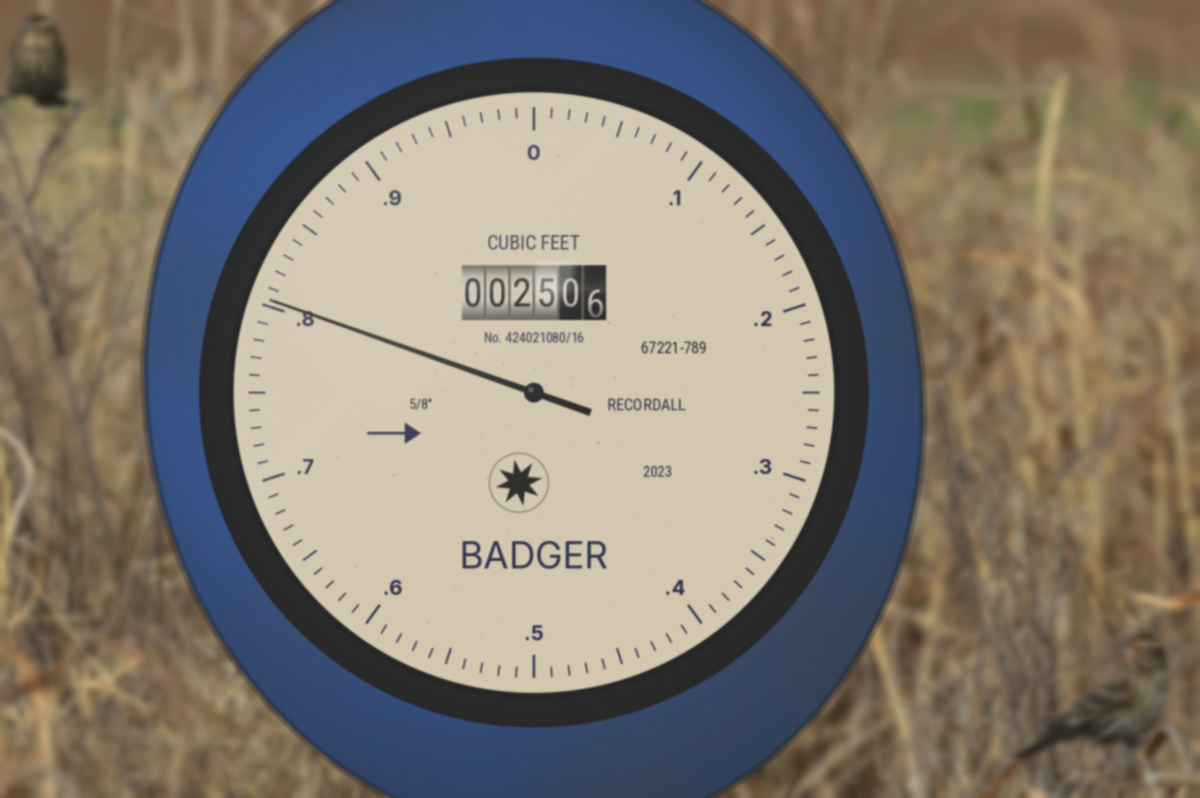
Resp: 2505.80 ft³
